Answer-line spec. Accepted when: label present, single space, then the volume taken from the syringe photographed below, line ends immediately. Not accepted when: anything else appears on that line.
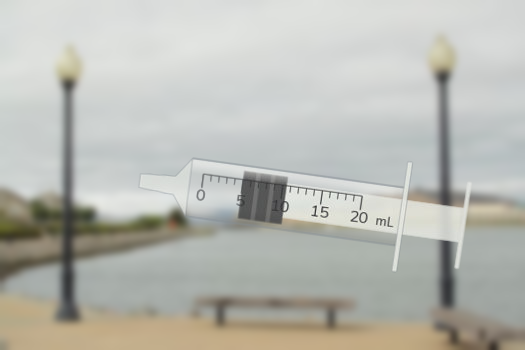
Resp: 5 mL
